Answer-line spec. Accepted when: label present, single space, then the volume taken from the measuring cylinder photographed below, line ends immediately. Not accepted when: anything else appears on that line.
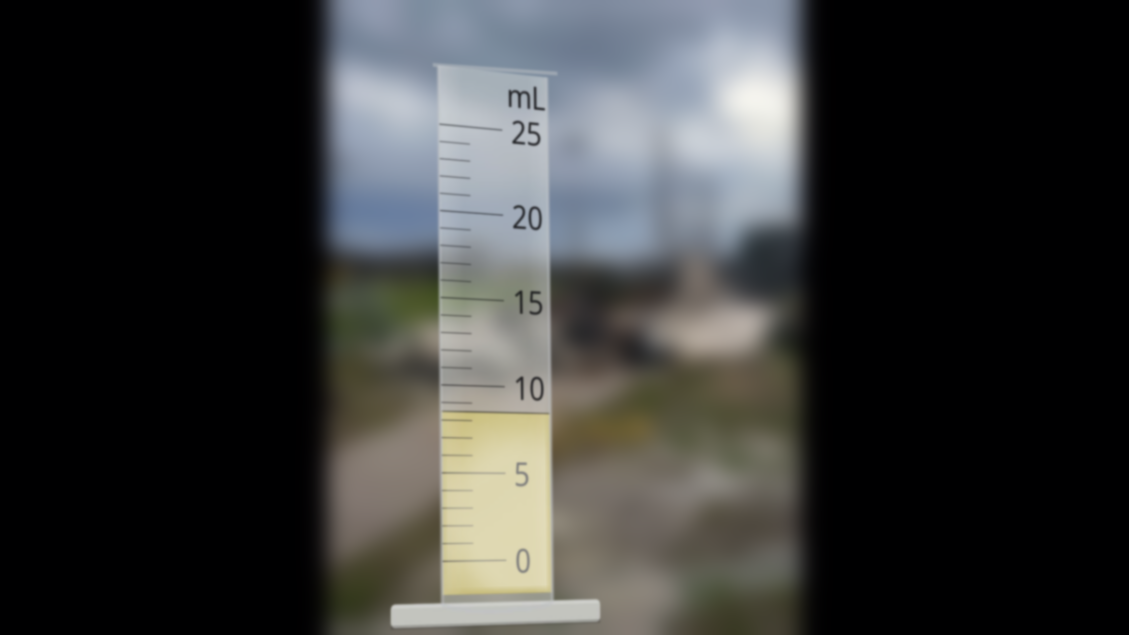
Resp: 8.5 mL
